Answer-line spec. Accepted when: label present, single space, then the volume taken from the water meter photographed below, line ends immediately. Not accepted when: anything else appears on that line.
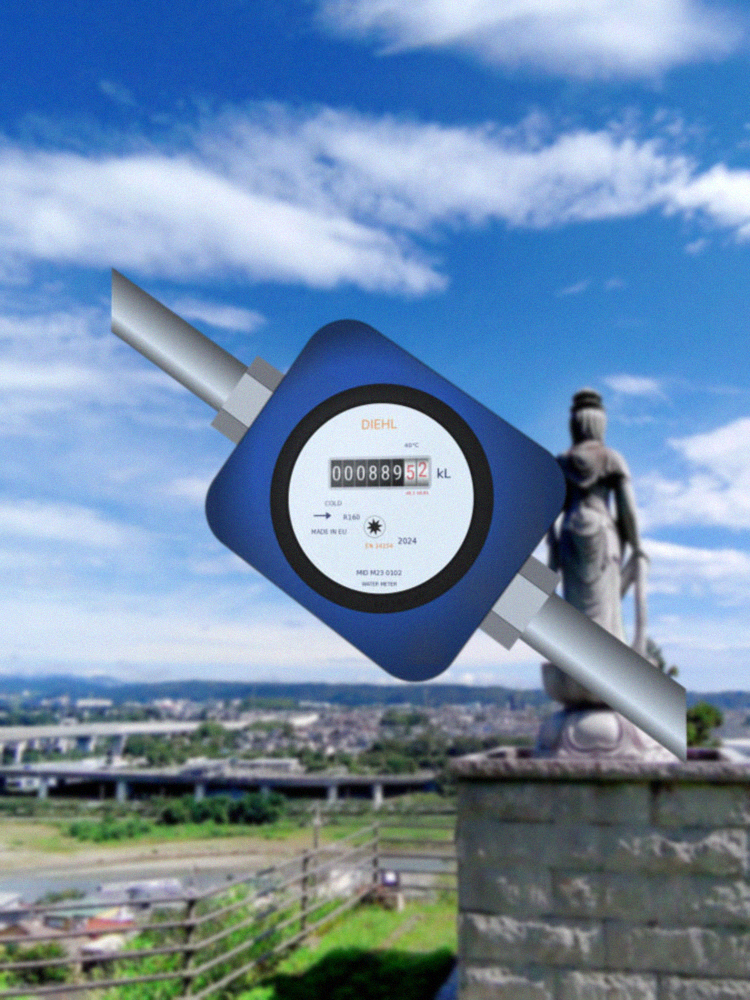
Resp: 889.52 kL
